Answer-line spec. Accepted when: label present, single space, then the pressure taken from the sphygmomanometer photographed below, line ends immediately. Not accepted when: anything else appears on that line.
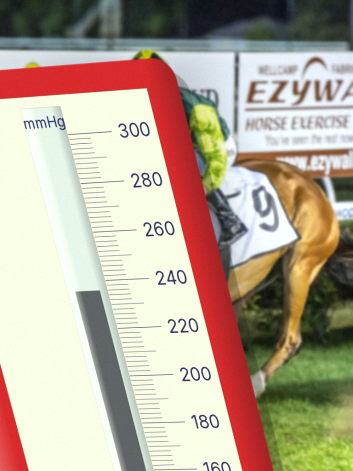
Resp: 236 mmHg
